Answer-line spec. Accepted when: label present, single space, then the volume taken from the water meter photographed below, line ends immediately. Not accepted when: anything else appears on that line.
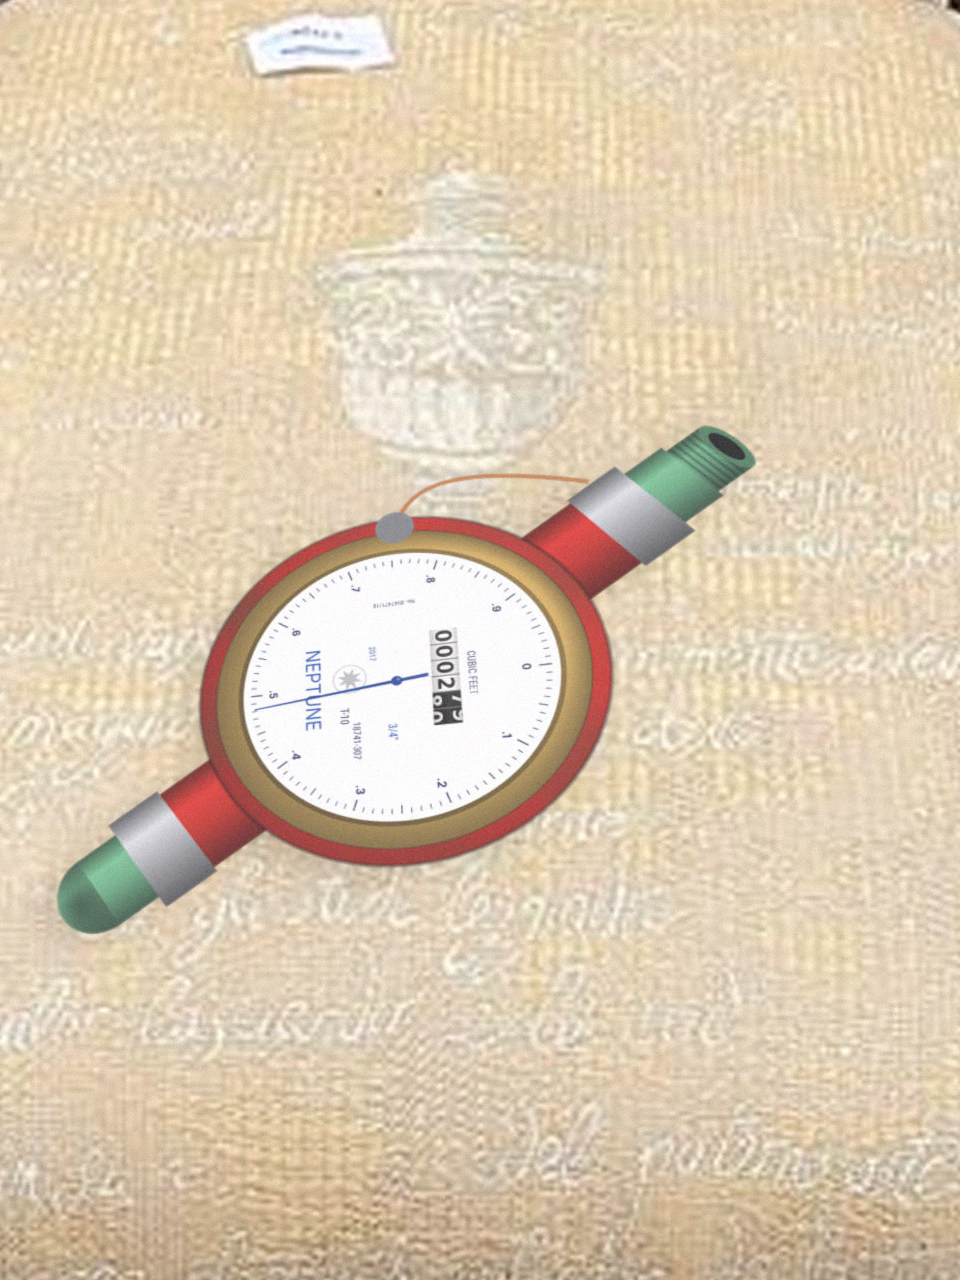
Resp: 279.48 ft³
